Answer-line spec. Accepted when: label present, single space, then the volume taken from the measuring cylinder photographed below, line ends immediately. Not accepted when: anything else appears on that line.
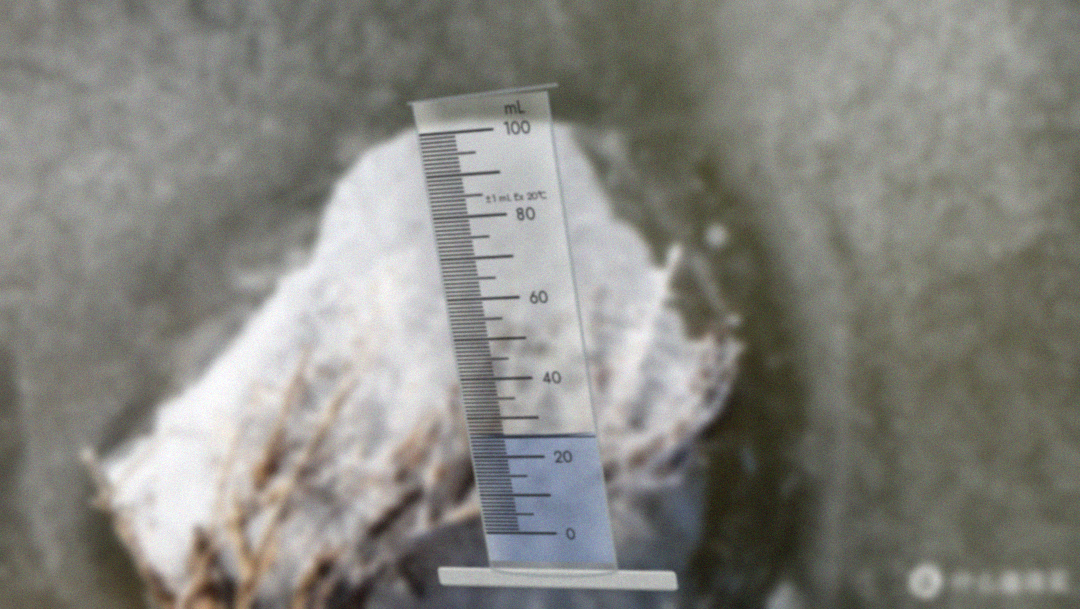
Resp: 25 mL
